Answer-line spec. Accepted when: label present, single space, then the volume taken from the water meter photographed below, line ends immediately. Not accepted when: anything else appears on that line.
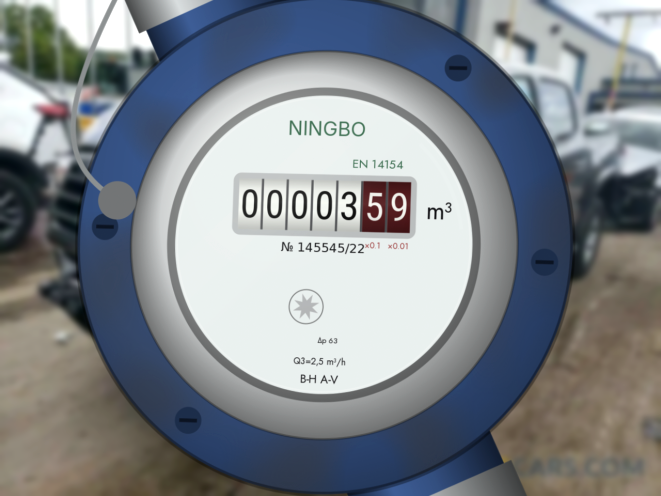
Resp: 3.59 m³
